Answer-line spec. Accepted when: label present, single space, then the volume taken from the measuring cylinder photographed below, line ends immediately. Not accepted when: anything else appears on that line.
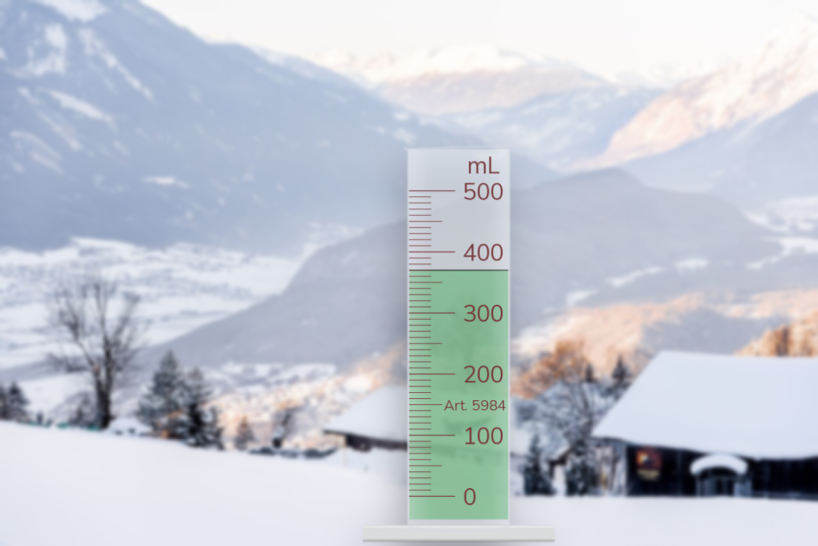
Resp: 370 mL
